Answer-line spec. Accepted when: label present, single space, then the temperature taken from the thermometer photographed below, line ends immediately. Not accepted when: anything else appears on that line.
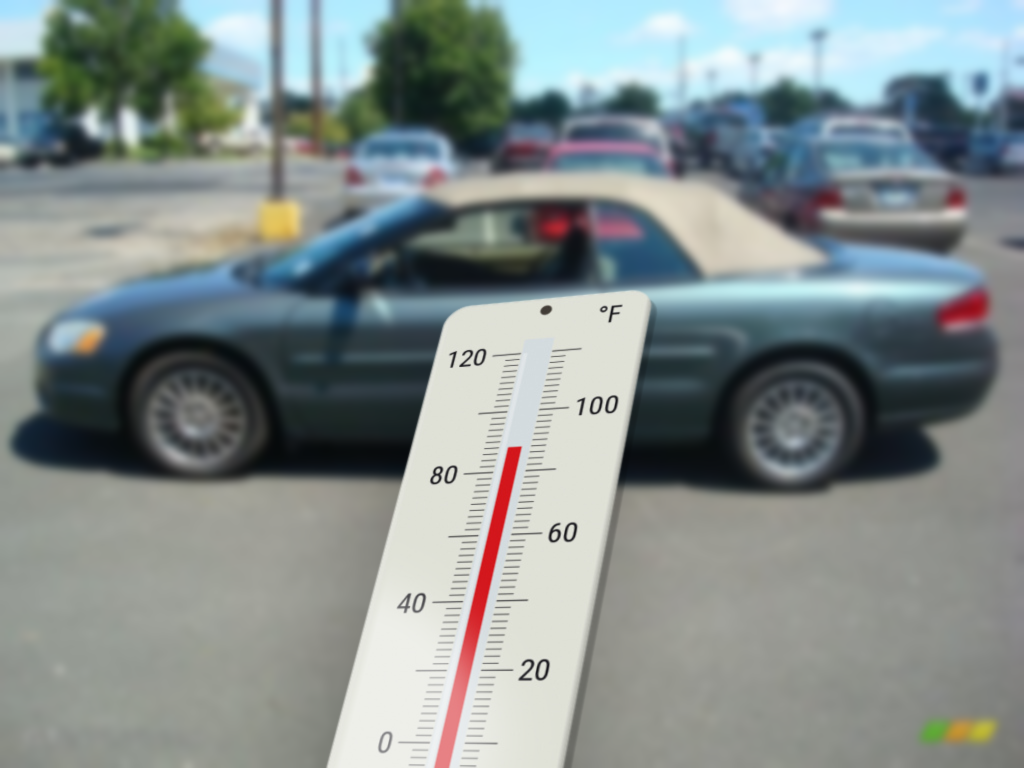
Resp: 88 °F
